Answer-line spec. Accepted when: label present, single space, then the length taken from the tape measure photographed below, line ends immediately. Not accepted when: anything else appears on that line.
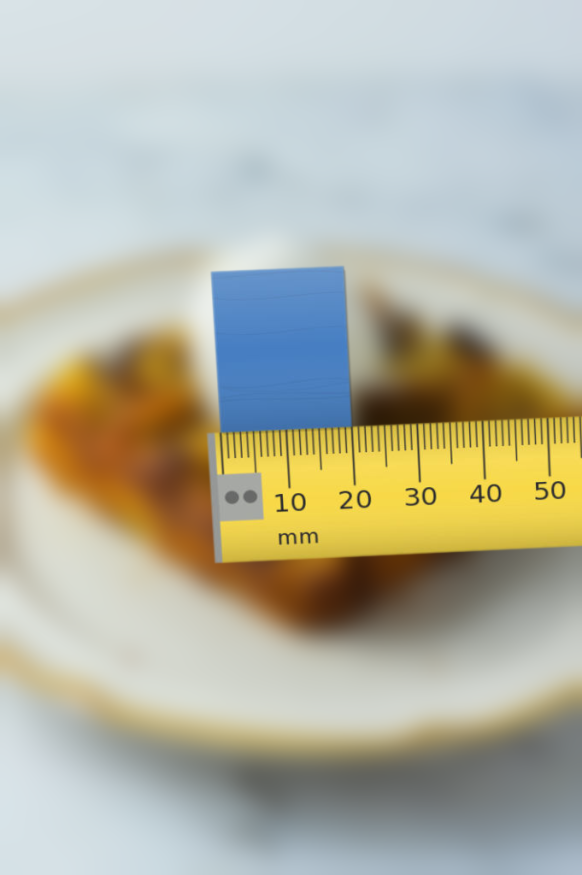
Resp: 20 mm
